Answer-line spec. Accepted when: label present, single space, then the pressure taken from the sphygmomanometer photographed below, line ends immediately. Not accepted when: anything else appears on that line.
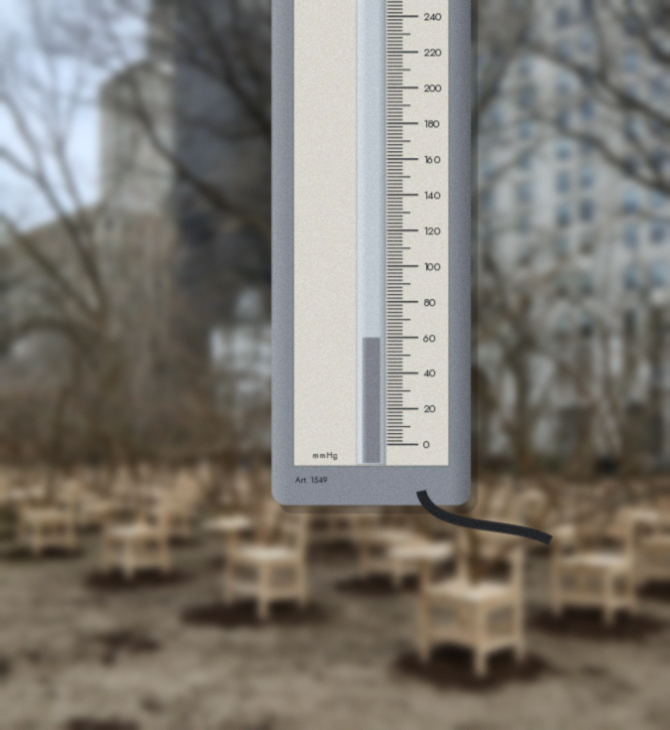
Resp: 60 mmHg
